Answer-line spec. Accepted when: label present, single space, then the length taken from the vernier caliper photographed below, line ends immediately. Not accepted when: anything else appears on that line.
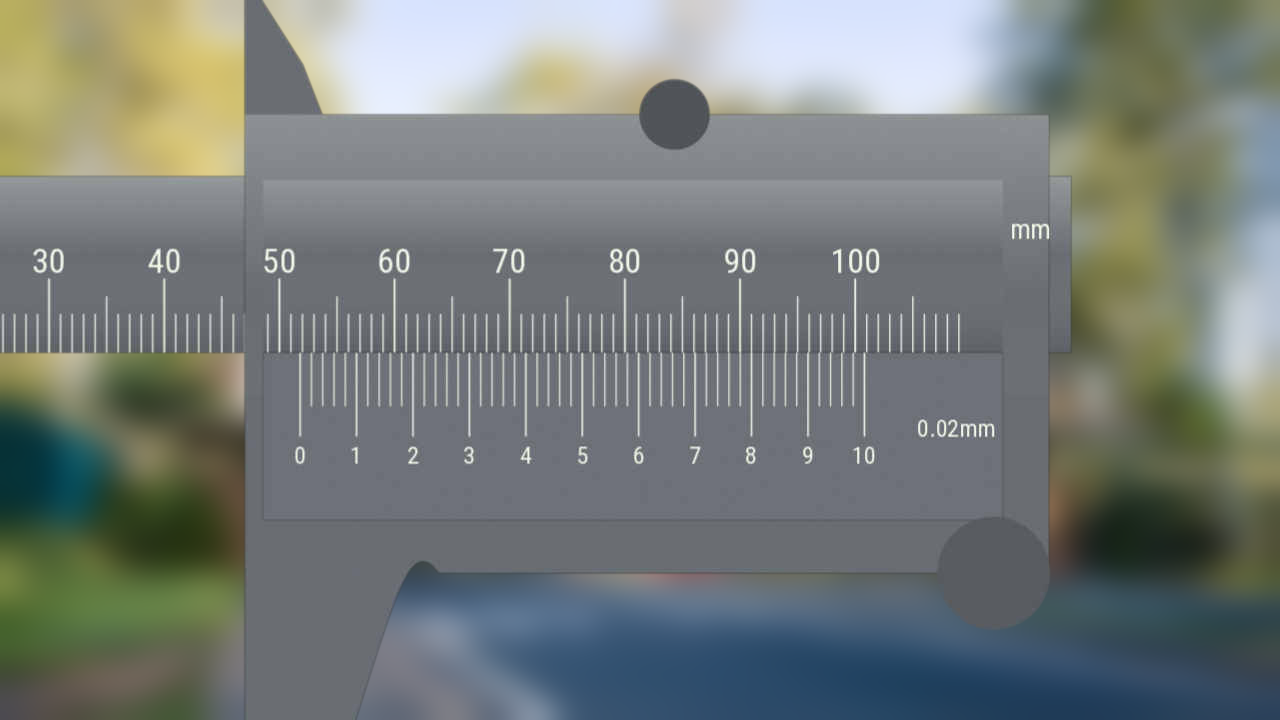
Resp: 51.8 mm
